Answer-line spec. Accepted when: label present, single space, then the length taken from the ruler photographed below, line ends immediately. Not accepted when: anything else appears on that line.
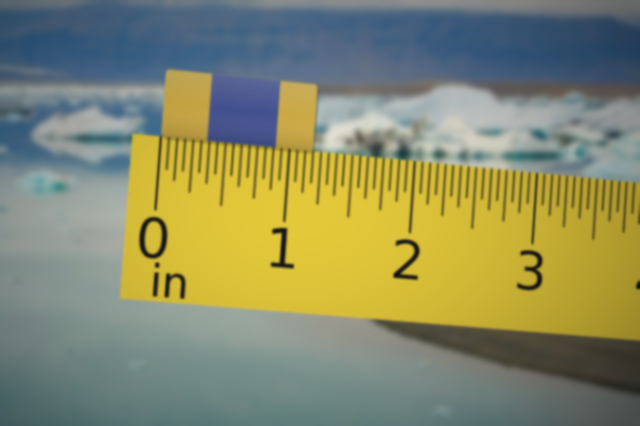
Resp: 1.1875 in
